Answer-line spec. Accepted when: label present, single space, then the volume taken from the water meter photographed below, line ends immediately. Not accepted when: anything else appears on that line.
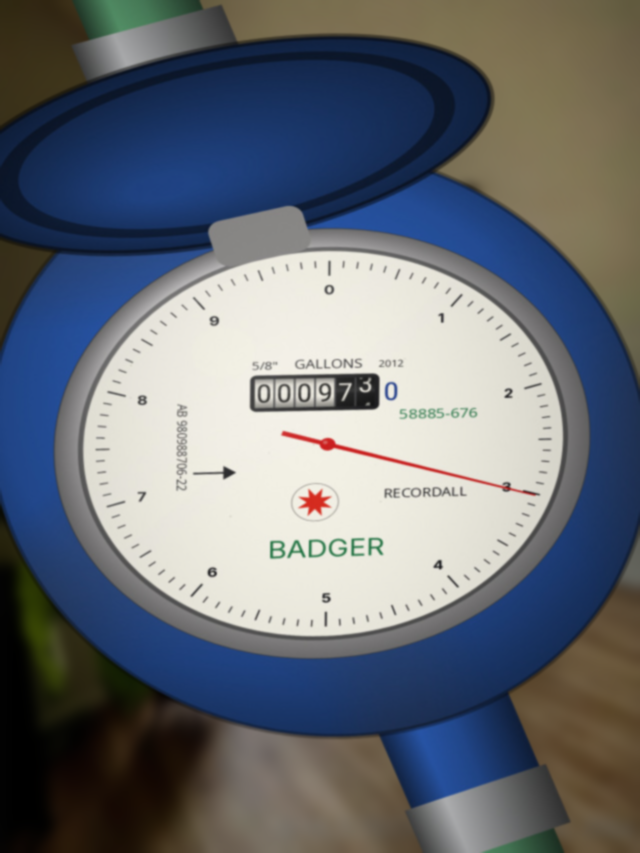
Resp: 9733.0 gal
